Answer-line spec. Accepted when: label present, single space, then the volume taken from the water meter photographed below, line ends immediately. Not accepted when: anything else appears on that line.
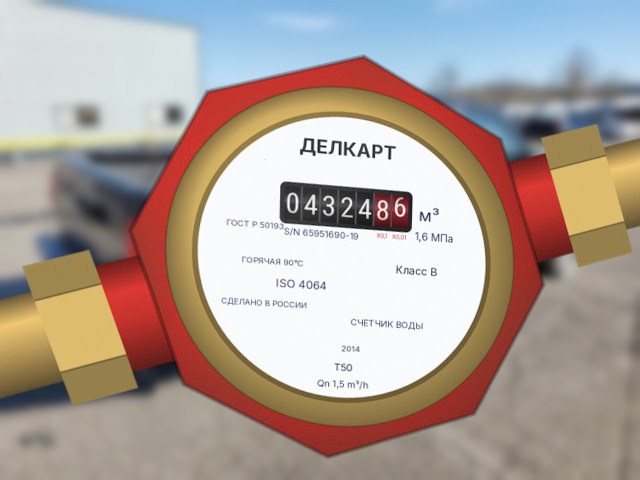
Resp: 4324.86 m³
